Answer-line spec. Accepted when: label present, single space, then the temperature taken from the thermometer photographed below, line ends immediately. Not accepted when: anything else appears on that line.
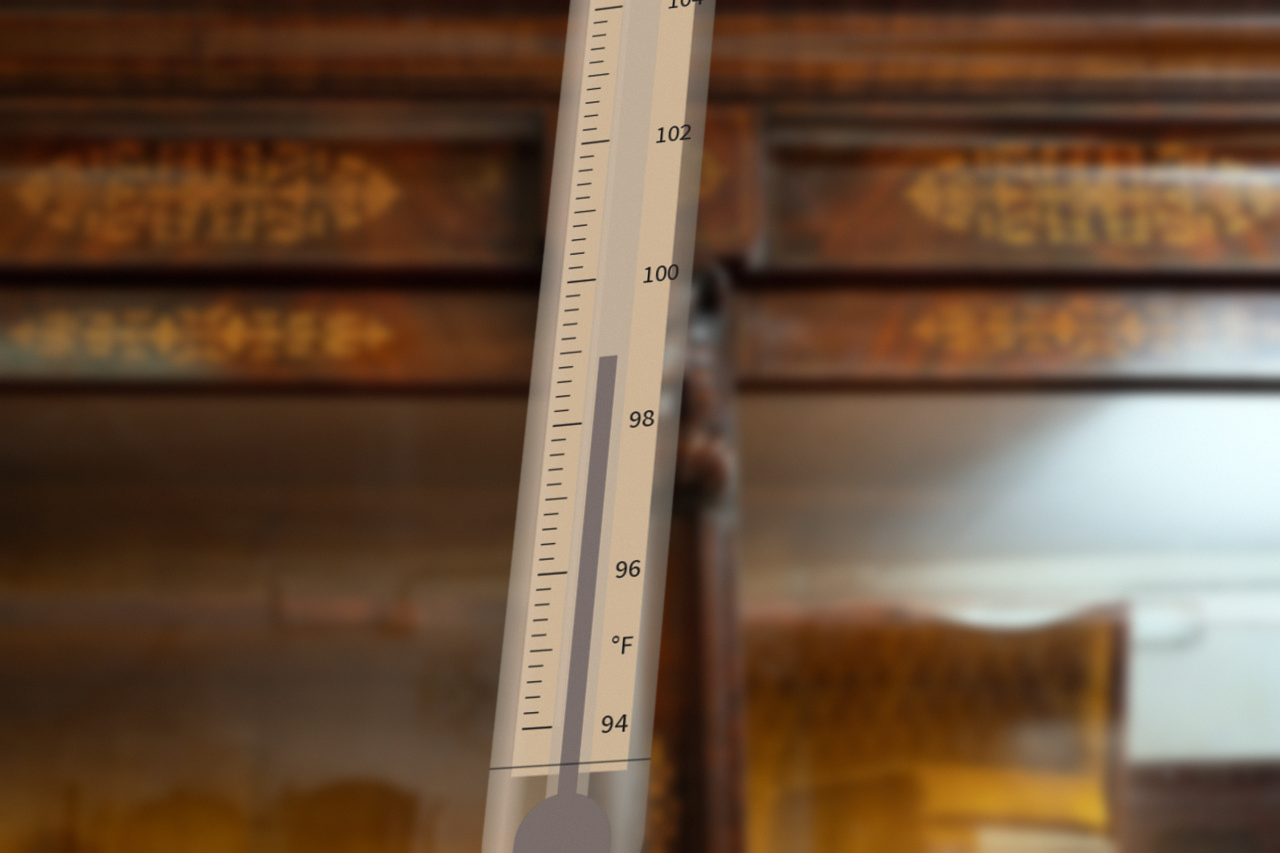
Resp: 98.9 °F
